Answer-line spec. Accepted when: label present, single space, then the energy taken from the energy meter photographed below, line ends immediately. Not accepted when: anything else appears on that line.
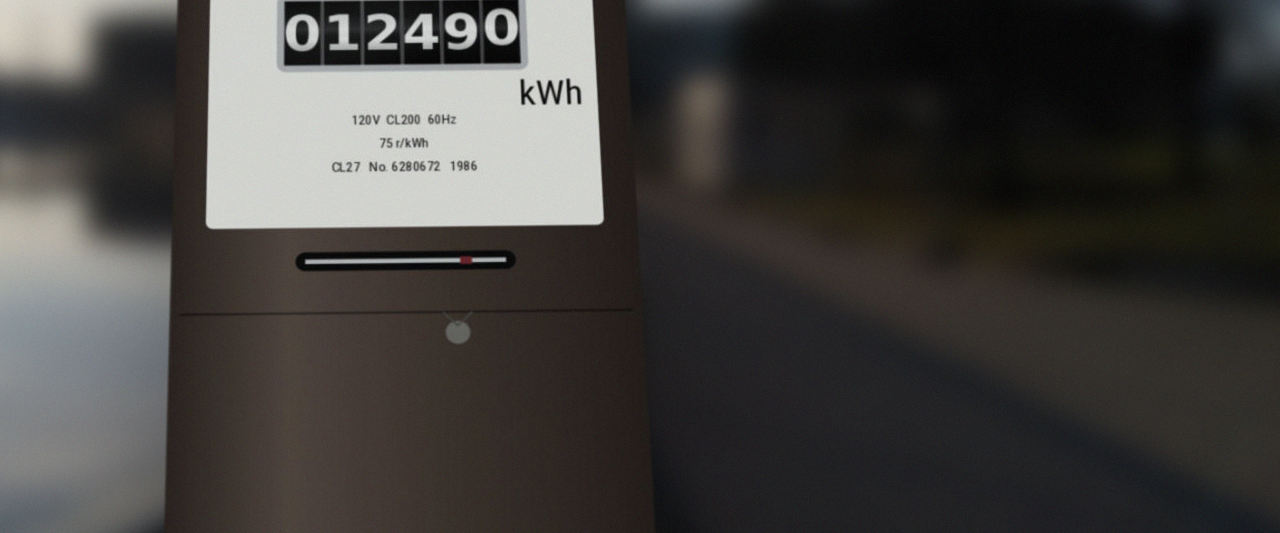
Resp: 12490 kWh
